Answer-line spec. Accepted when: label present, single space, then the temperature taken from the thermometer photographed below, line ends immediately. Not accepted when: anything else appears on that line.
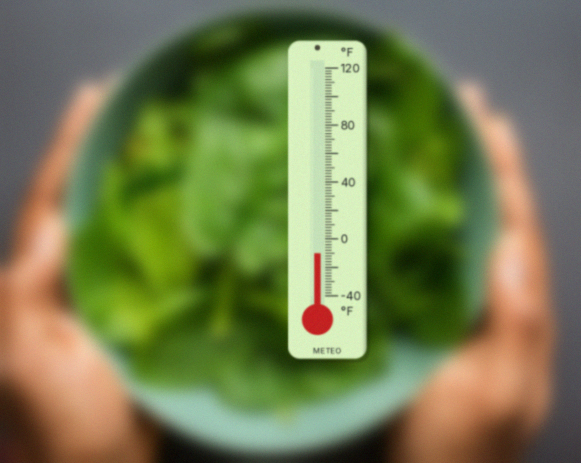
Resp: -10 °F
